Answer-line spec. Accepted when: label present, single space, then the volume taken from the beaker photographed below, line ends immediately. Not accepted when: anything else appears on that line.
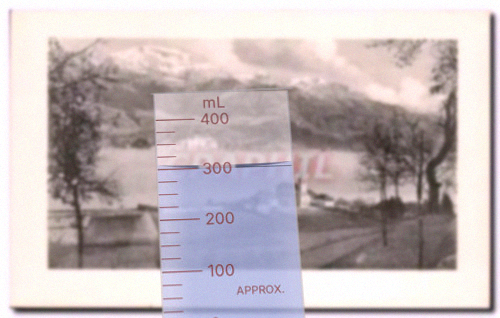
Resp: 300 mL
